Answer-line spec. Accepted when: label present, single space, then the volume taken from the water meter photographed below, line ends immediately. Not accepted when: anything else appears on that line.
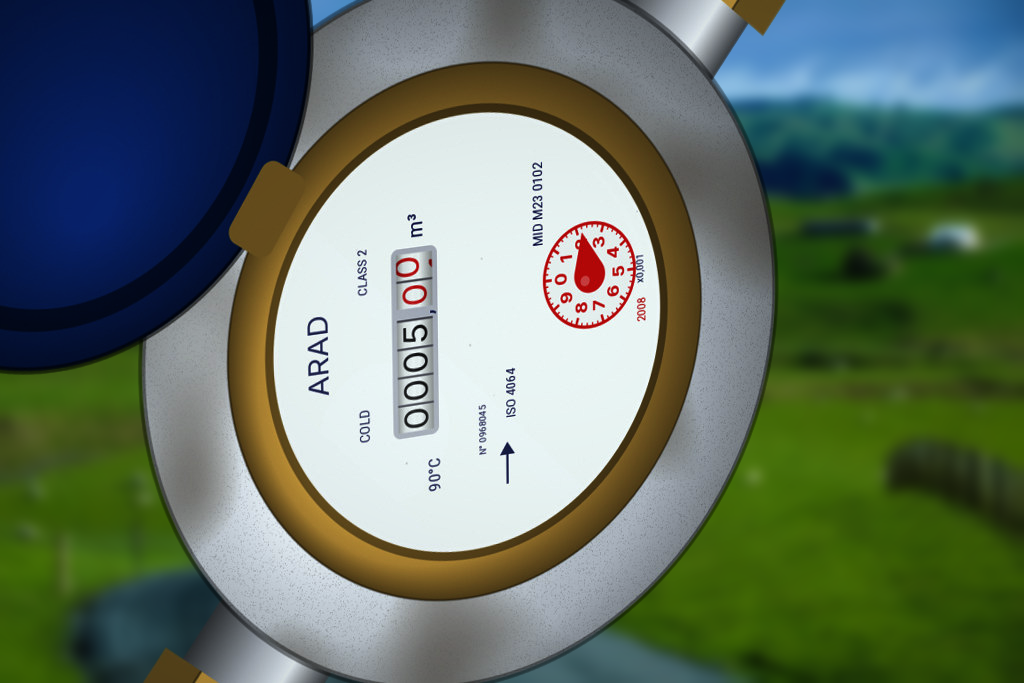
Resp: 5.002 m³
